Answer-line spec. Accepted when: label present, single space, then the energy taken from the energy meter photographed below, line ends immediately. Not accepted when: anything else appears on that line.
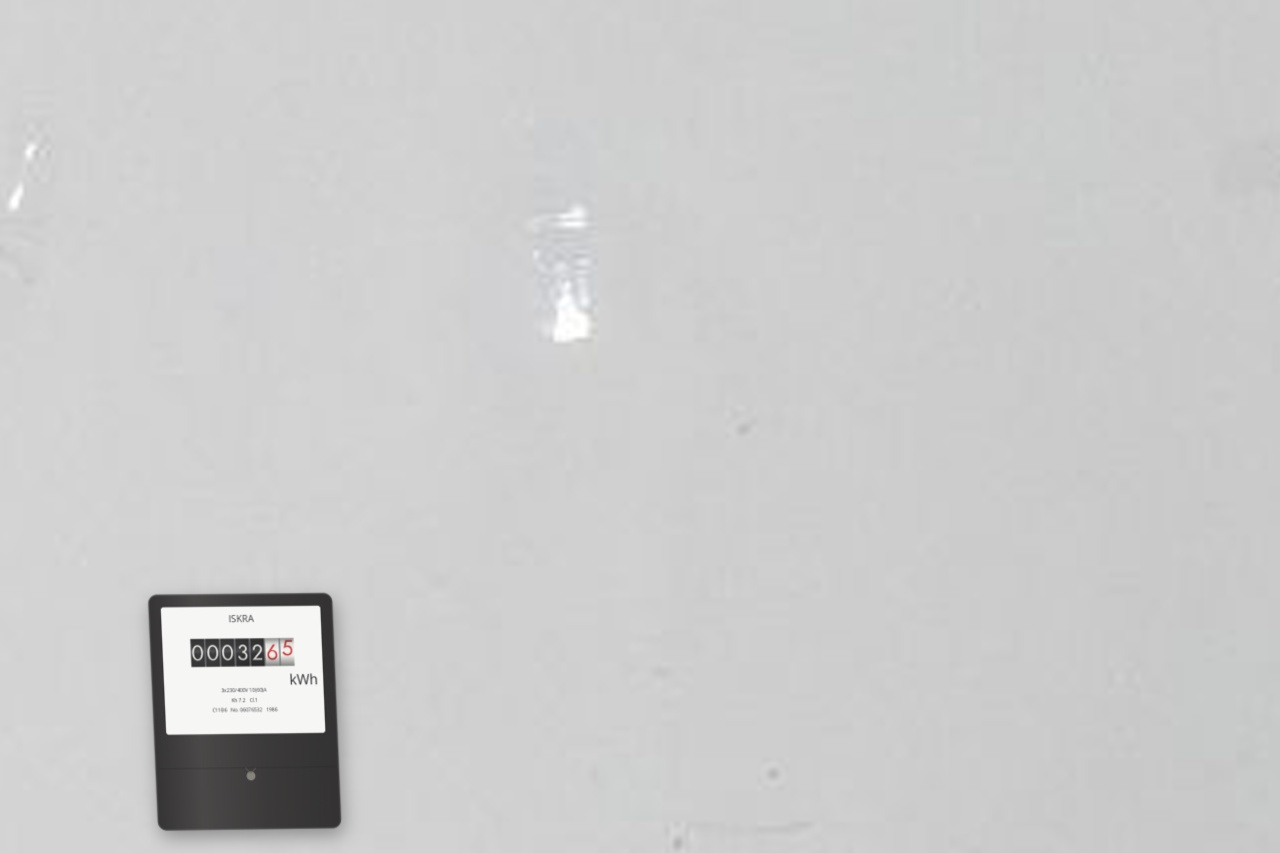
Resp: 32.65 kWh
